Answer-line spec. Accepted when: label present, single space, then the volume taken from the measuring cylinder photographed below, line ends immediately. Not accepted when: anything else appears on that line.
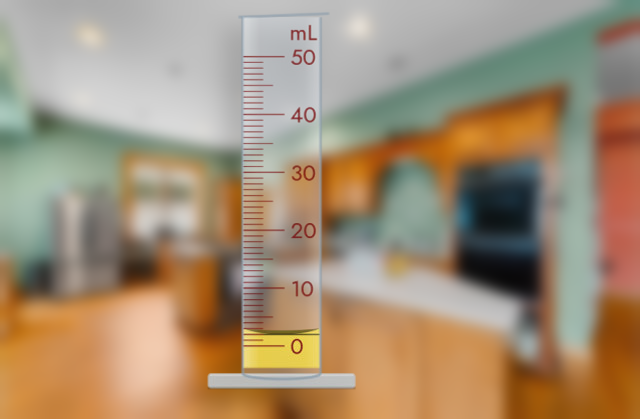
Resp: 2 mL
